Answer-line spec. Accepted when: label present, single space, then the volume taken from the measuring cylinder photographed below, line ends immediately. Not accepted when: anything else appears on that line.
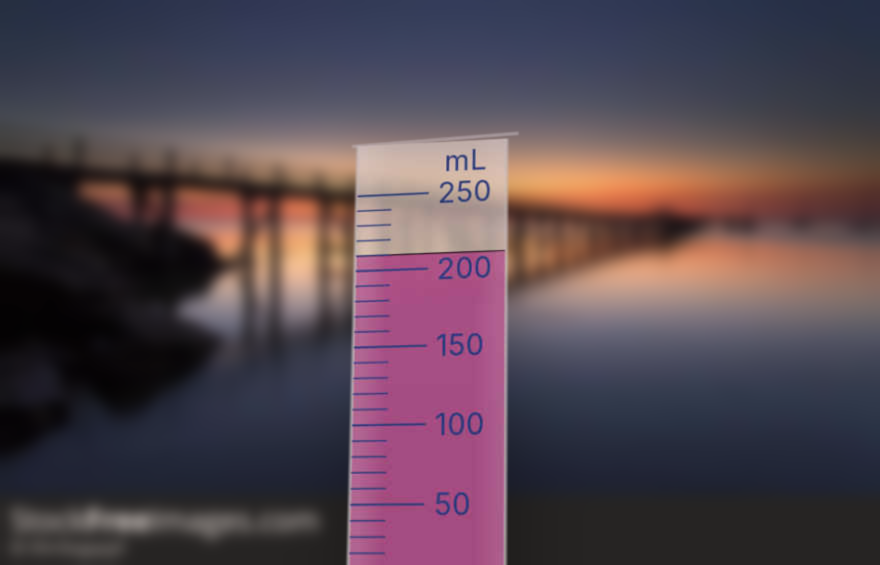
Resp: 210 mL
